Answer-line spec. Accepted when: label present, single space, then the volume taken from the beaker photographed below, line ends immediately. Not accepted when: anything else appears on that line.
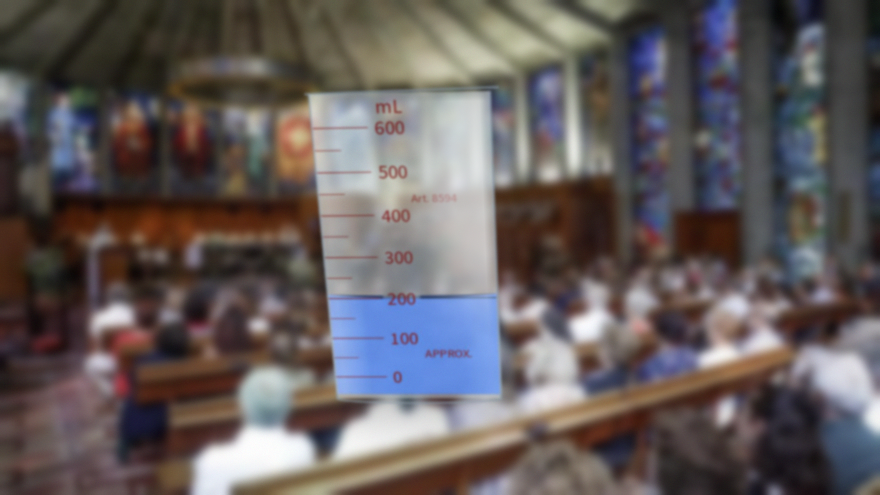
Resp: 200 mL
